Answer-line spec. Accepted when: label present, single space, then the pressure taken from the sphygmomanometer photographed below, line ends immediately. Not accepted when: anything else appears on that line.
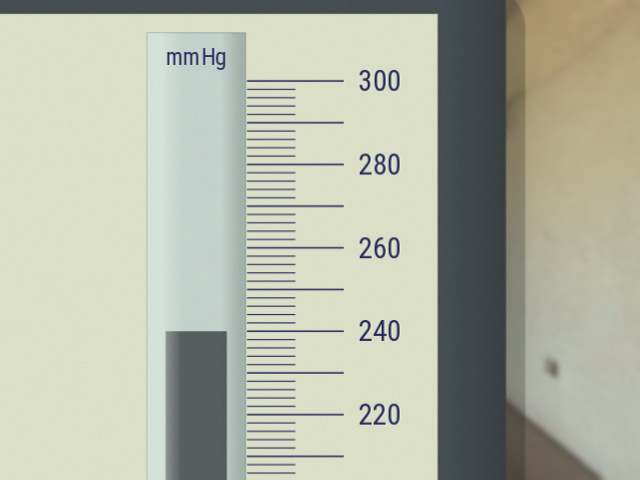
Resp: 240 mmHg
